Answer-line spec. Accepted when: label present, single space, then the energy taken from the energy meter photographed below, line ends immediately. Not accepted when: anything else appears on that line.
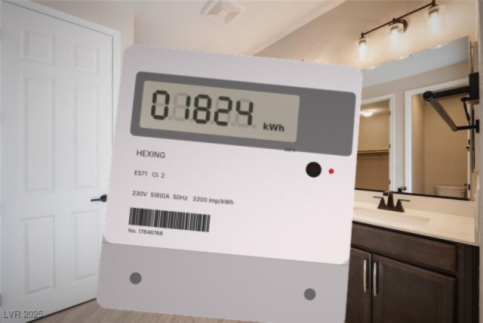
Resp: 1824 kWh
